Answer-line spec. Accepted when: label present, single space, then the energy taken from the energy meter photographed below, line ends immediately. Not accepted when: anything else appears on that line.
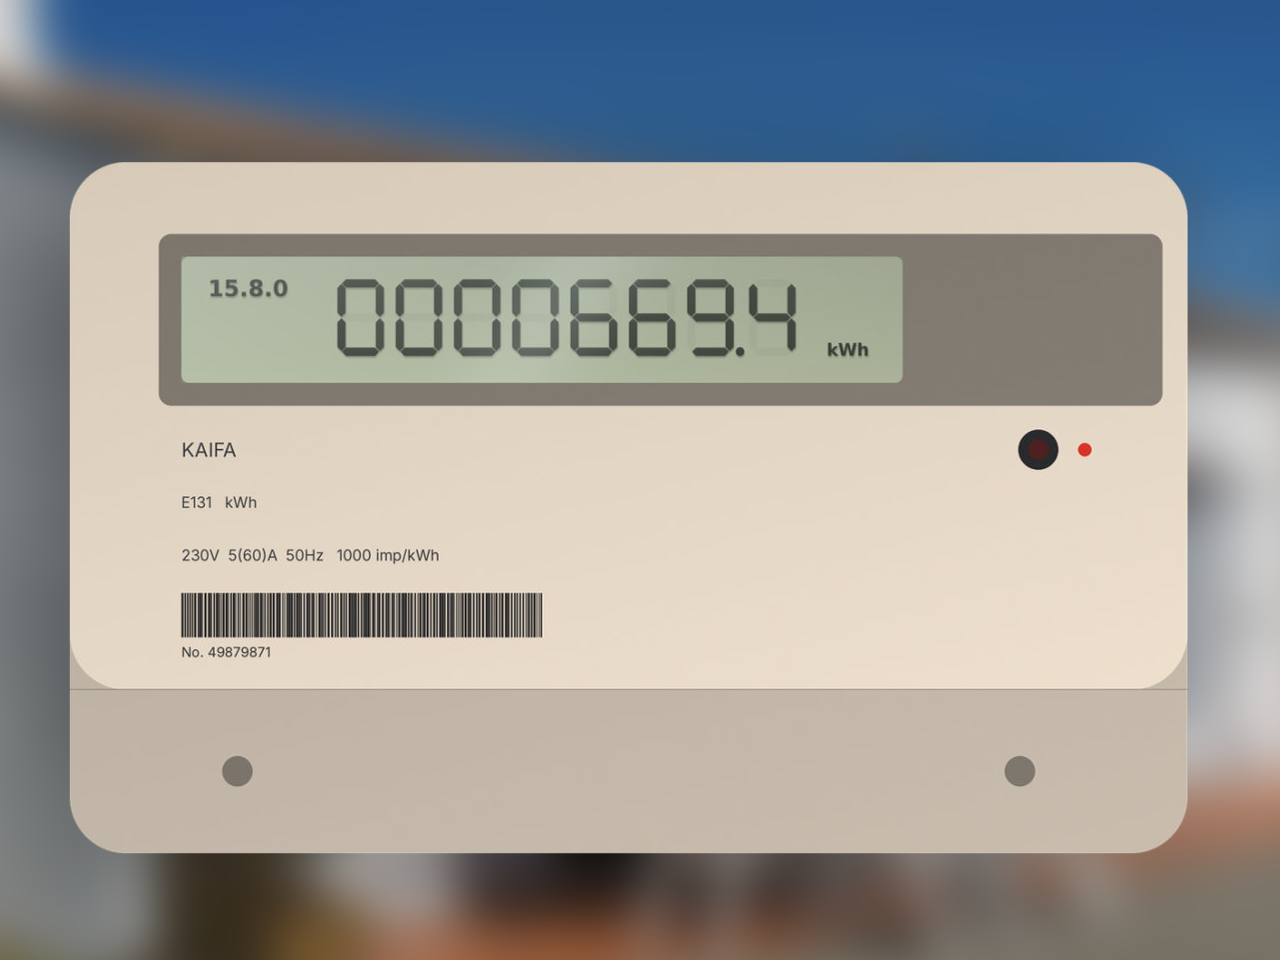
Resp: 669.4 kWh
